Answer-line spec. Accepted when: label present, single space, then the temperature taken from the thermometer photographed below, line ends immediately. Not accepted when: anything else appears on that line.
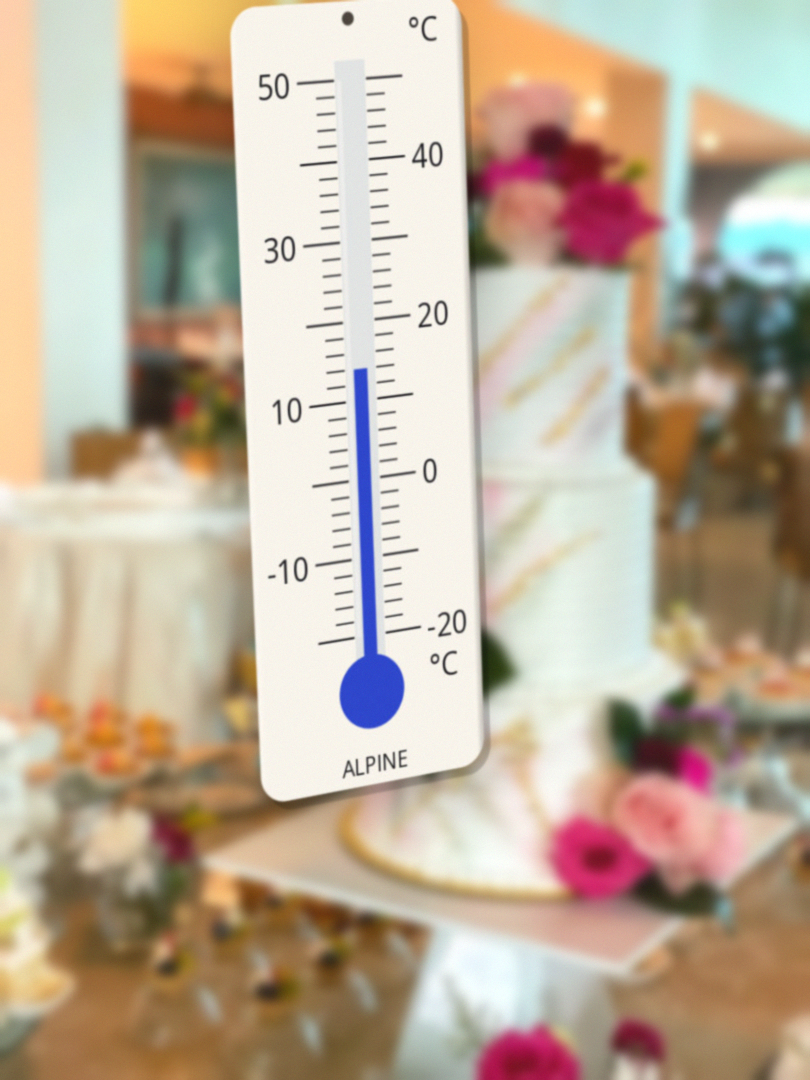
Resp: 14 °C
